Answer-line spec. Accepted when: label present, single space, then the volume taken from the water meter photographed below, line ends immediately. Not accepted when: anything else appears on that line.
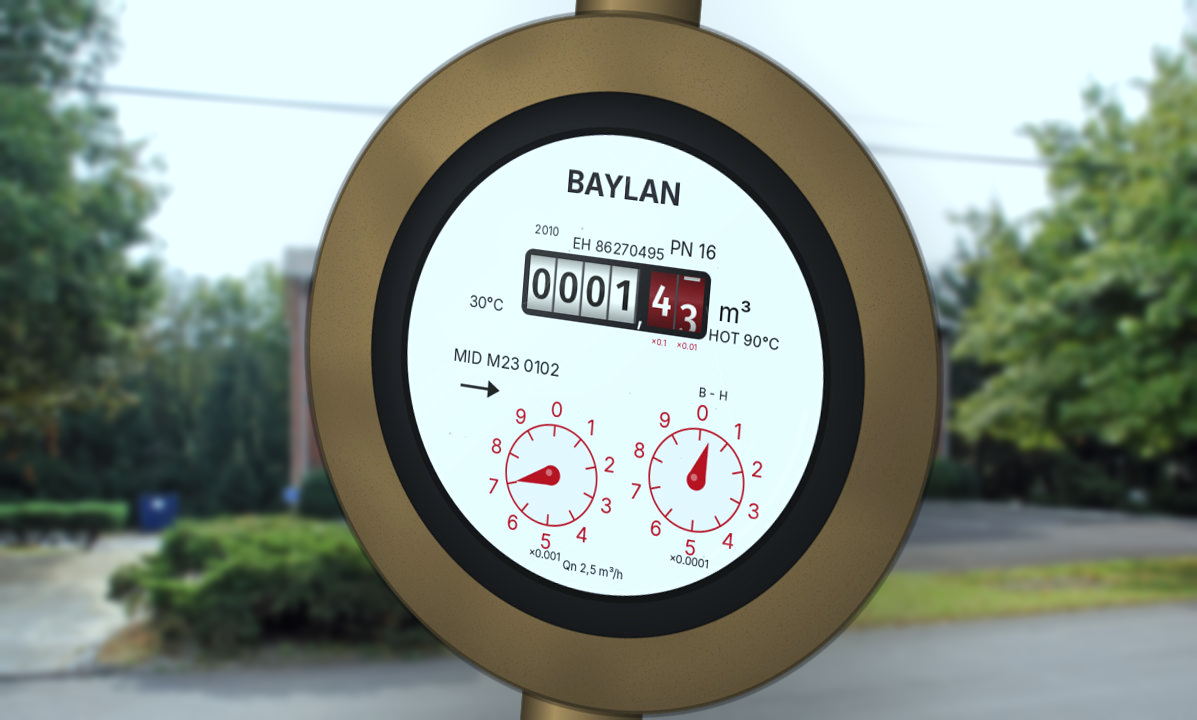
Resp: 1.4270 m³
